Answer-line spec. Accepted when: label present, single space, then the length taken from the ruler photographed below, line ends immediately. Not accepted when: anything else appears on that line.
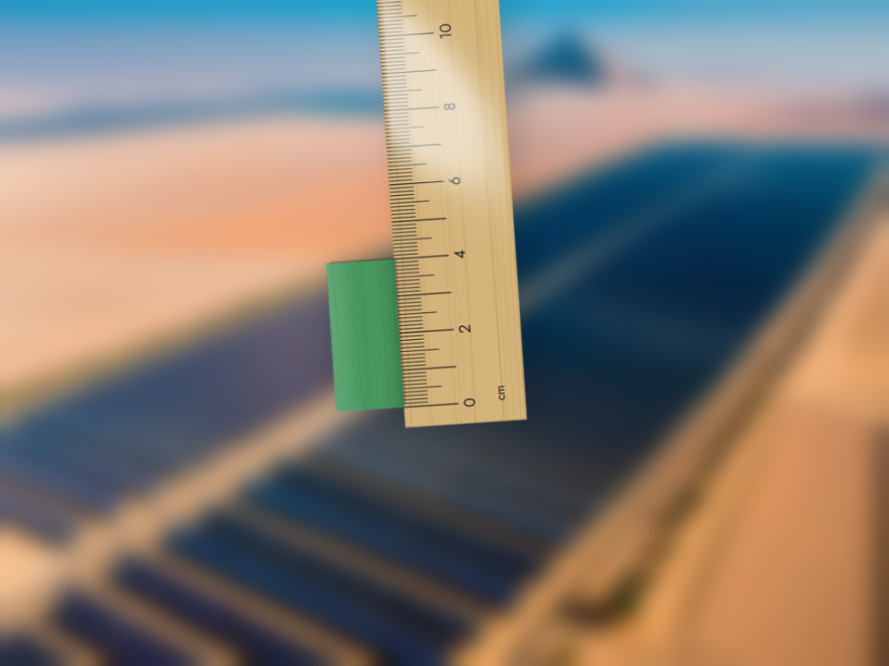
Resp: 4 cm
